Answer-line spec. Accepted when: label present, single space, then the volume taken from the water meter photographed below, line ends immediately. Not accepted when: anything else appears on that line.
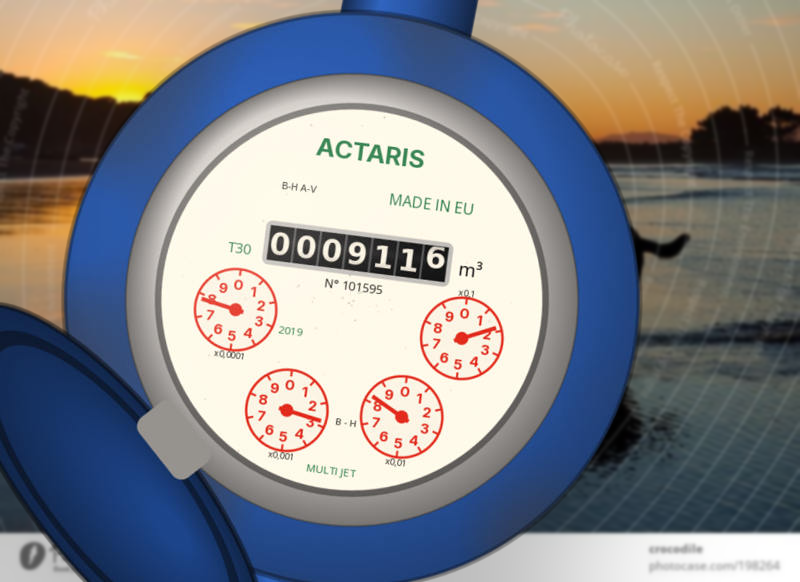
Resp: 9116.1827 m³
